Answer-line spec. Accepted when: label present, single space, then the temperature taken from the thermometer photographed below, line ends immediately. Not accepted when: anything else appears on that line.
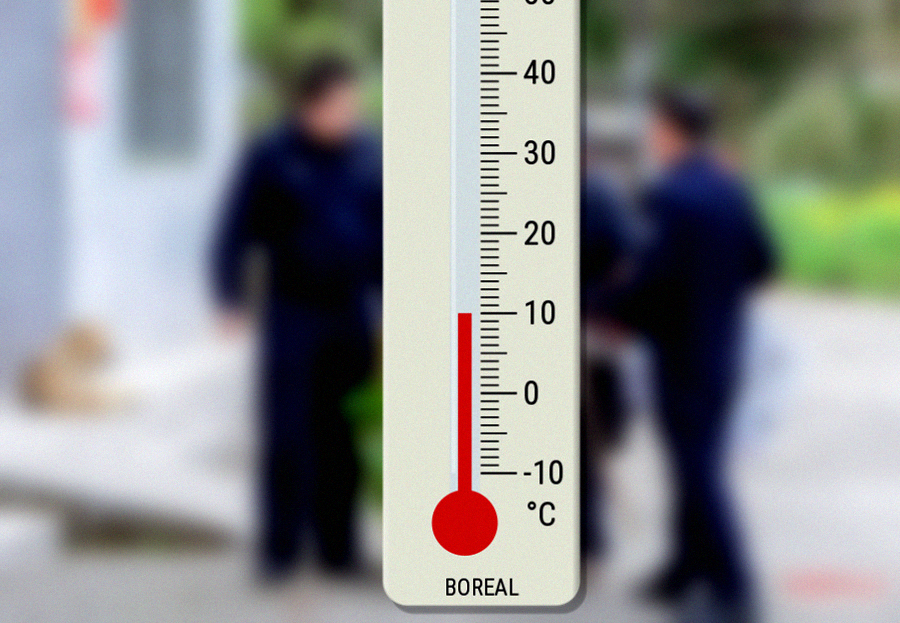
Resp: 10 °C
